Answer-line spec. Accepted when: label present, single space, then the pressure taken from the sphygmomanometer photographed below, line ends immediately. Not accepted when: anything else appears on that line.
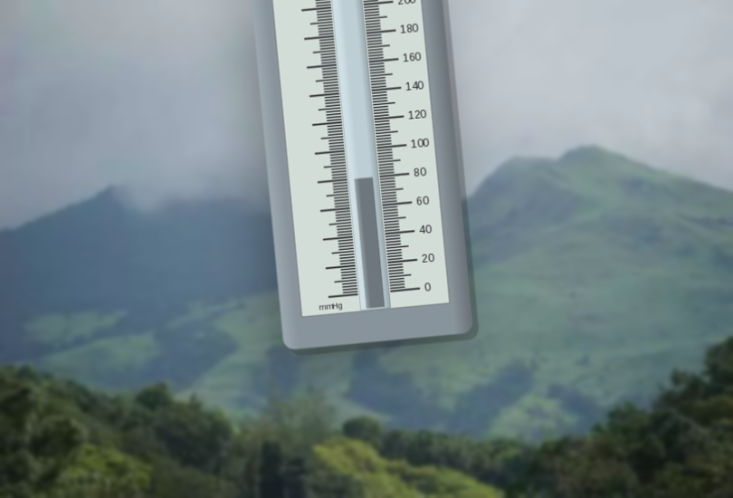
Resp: 80 mmHg
